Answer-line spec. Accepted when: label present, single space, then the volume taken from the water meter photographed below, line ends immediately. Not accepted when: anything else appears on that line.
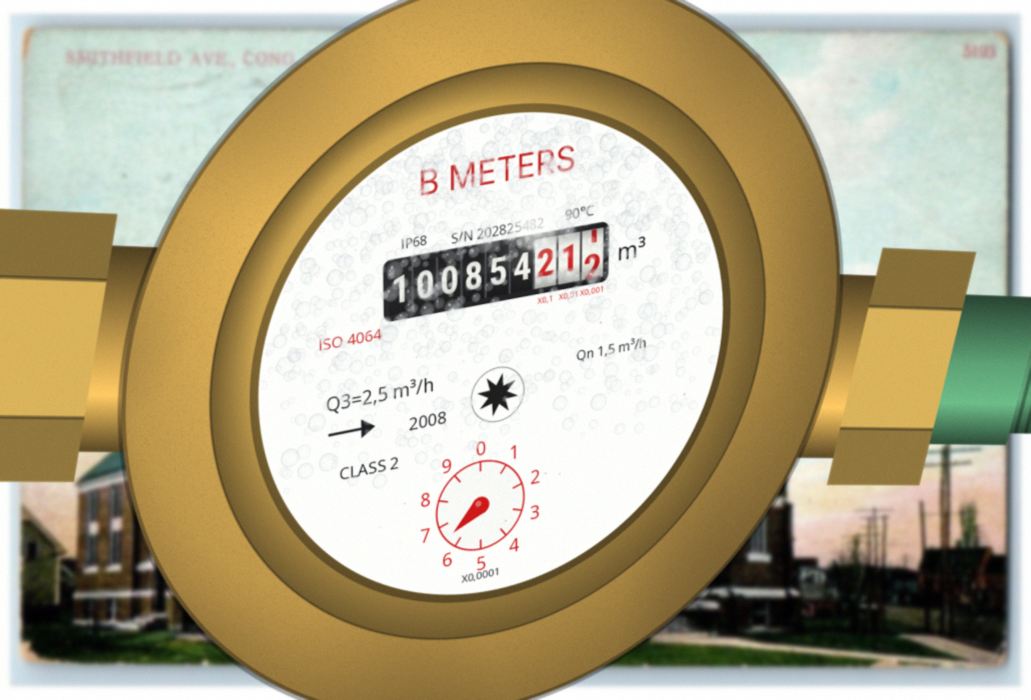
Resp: 100854.2116 m³
